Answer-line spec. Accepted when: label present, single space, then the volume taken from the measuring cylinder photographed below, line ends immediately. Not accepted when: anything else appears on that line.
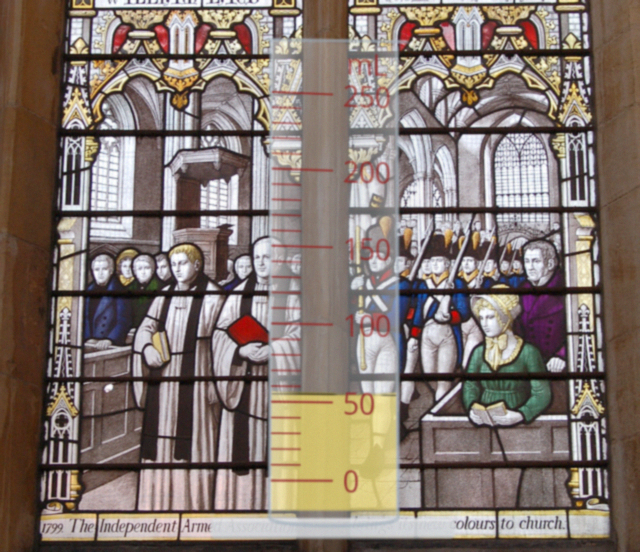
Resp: 55 mL
